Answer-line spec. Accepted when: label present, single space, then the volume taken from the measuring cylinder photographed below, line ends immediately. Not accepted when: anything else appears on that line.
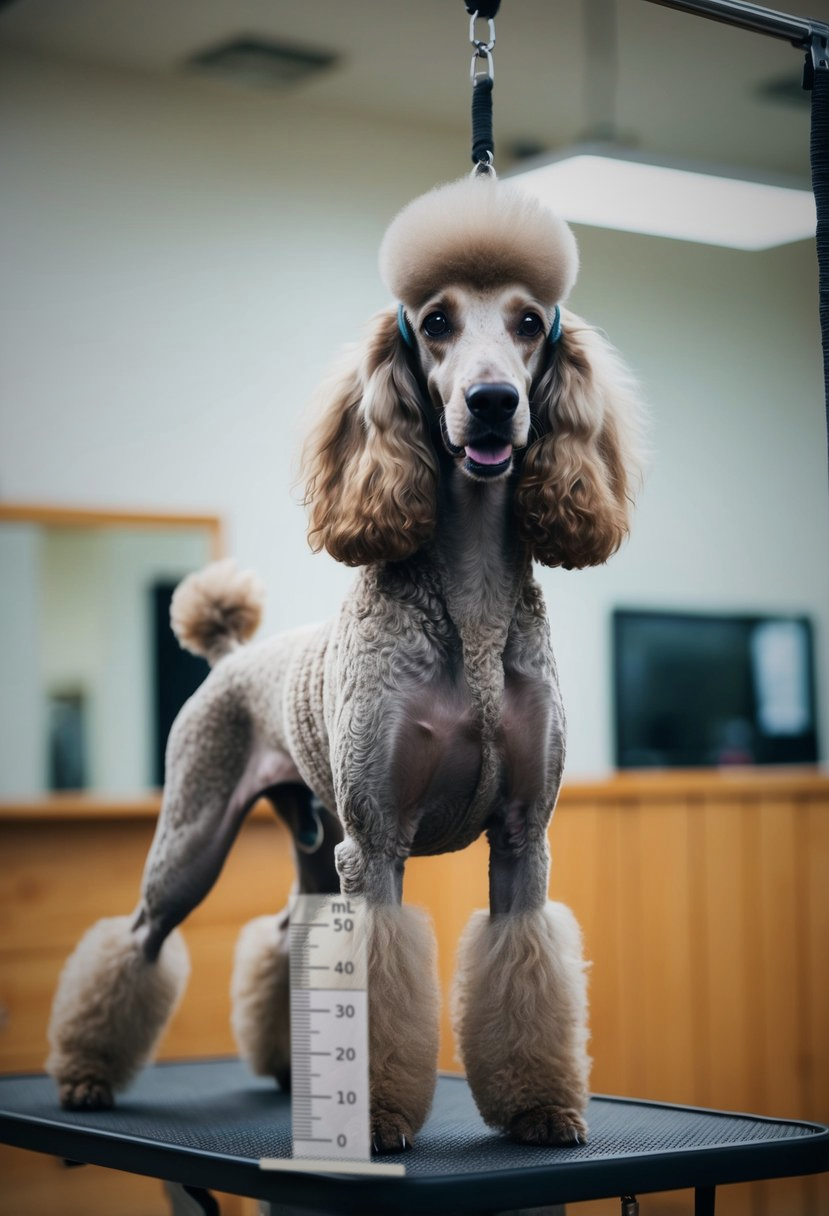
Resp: 35 mL
